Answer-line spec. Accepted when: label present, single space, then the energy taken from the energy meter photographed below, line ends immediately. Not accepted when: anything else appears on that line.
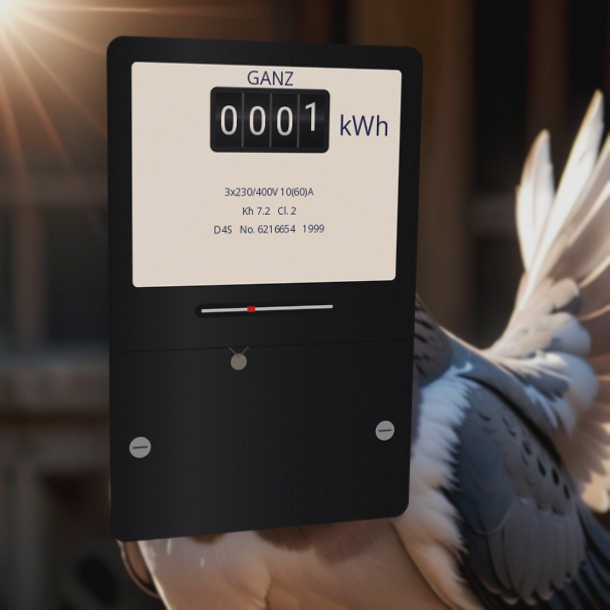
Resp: 1 kWh
